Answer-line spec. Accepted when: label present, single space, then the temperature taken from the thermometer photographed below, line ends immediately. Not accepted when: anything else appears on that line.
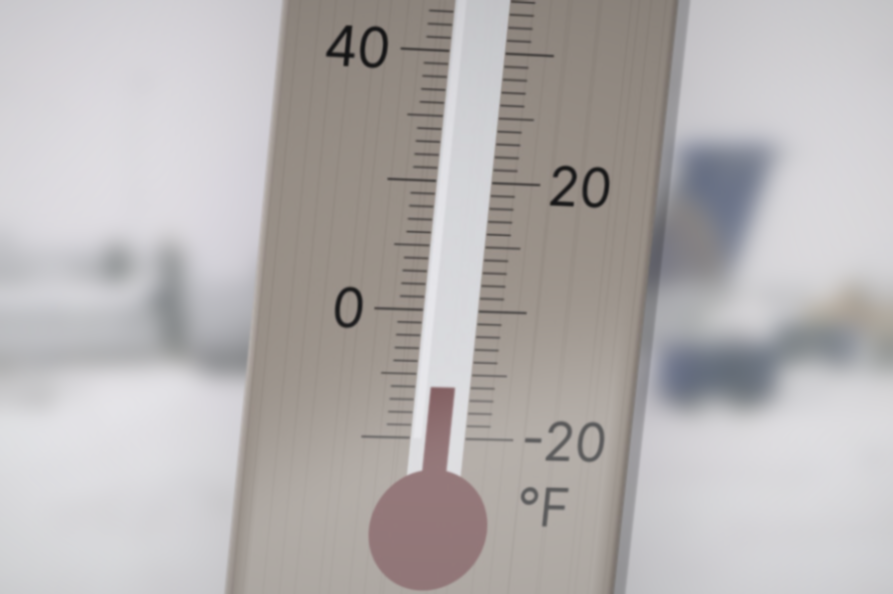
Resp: -12 °F
